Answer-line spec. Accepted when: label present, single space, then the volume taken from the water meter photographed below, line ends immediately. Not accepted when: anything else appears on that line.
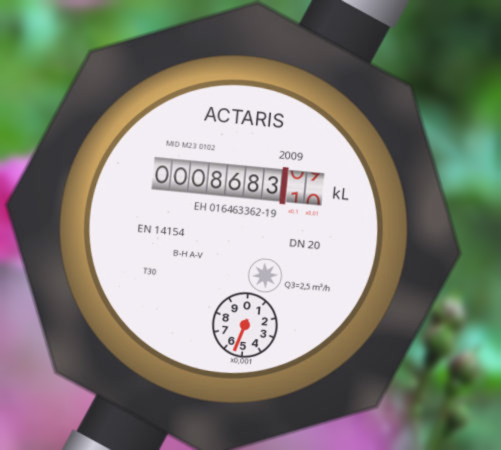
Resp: 8683.095 kL
